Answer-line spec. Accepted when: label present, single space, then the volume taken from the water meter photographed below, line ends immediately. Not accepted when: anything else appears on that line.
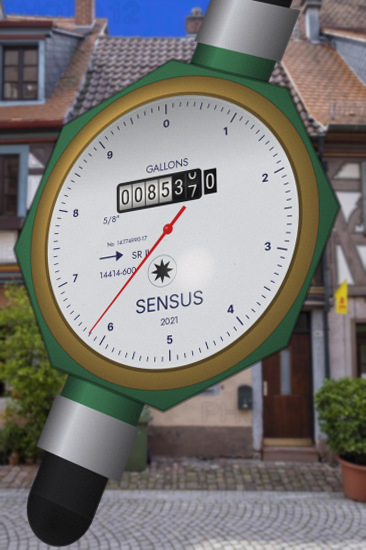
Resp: 85366.2 gal
